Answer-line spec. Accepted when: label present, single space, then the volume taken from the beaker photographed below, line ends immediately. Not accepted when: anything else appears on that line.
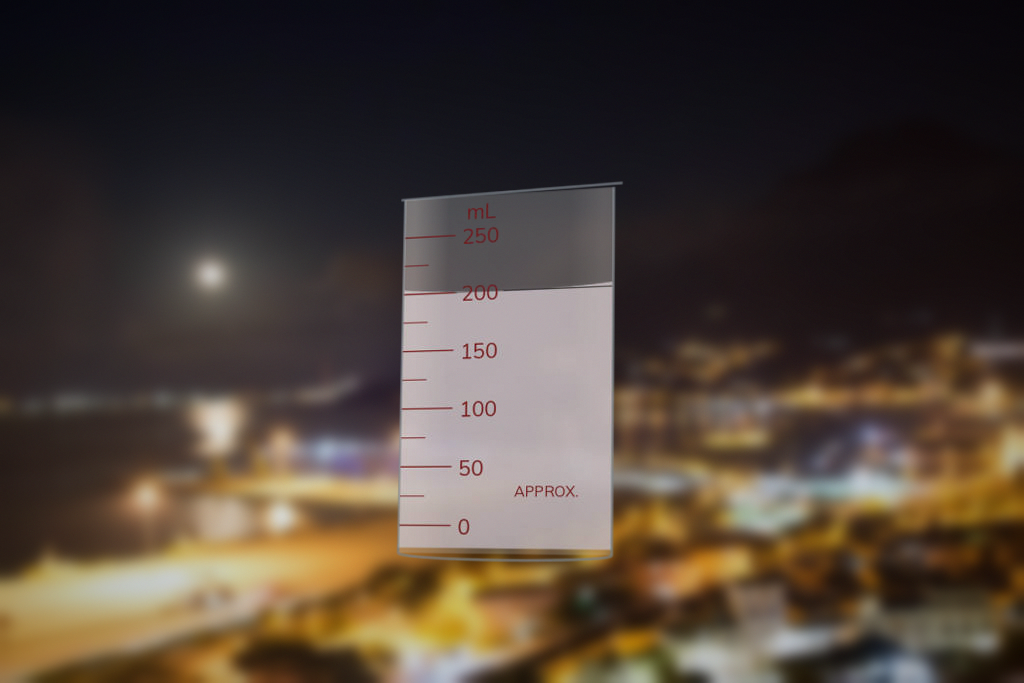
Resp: 200 mL
